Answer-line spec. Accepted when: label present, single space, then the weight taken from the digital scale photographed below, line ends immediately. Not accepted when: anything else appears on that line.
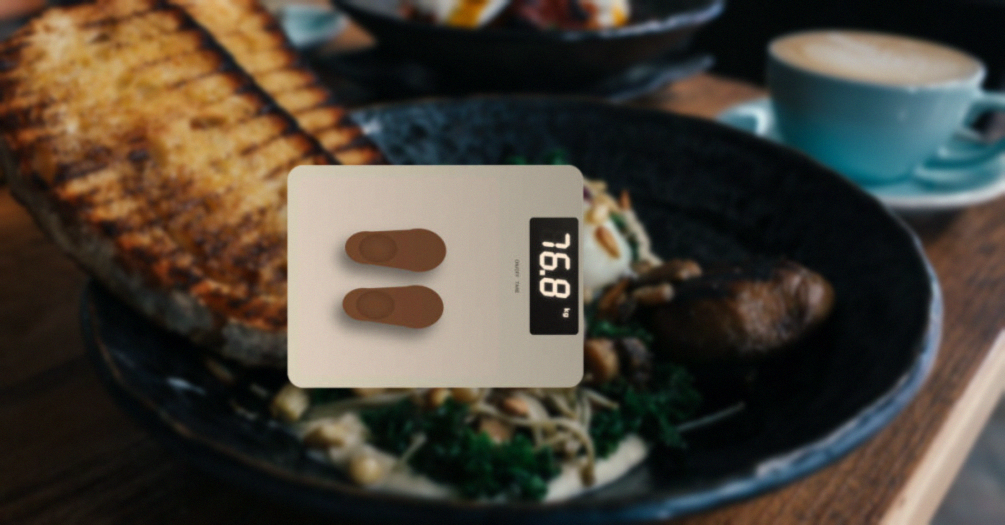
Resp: 76.8 kg
